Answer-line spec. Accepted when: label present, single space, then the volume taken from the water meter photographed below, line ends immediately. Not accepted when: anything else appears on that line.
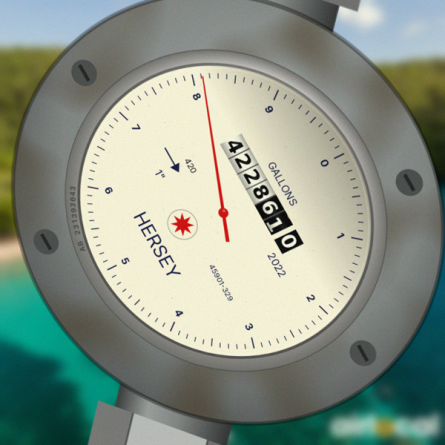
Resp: 4228608.1 gal
